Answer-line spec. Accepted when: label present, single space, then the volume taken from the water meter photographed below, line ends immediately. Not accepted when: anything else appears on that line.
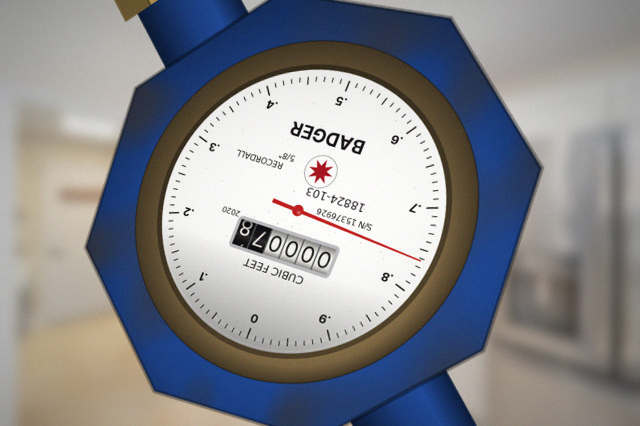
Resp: 77.76 ft³
